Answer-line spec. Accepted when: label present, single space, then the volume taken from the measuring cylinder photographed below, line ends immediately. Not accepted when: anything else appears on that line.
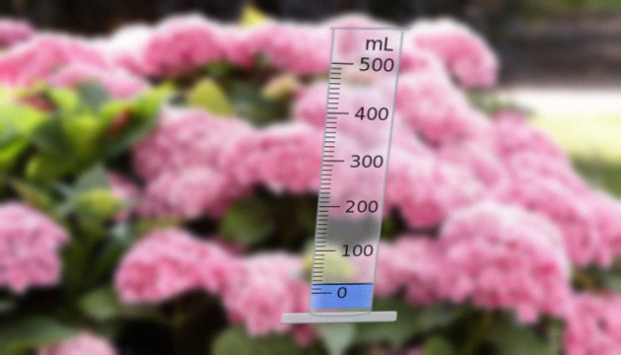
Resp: 20 mL
